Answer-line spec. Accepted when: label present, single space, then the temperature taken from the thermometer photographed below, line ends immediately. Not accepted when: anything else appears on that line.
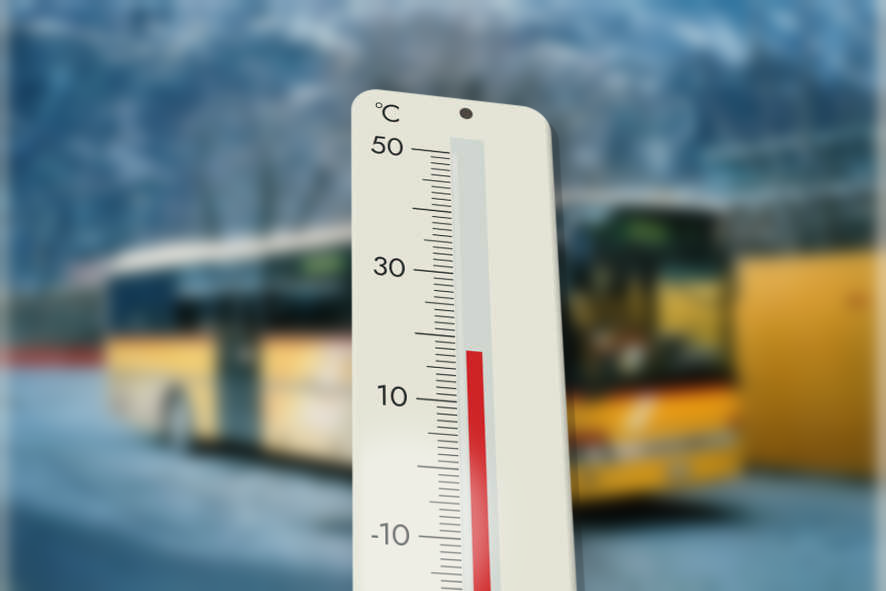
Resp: 18 °C
